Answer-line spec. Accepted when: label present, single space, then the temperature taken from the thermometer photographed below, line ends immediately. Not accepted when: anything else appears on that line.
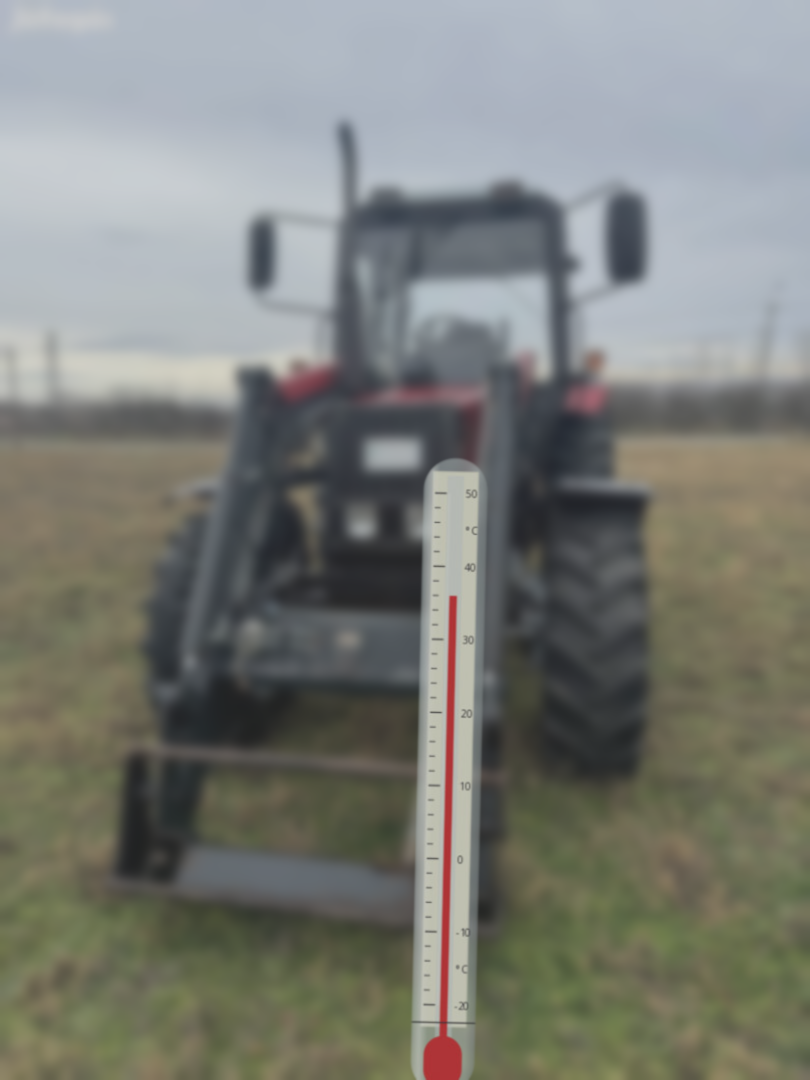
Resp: 36 °C
